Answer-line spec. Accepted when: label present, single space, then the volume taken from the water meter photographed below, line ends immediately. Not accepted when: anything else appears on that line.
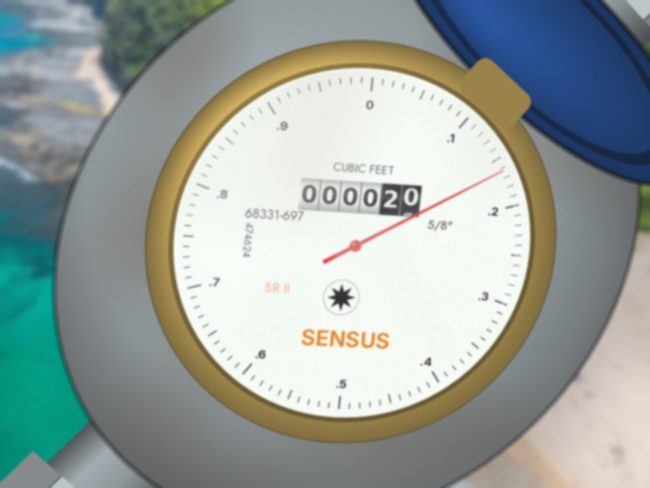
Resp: 20.16 ft³
